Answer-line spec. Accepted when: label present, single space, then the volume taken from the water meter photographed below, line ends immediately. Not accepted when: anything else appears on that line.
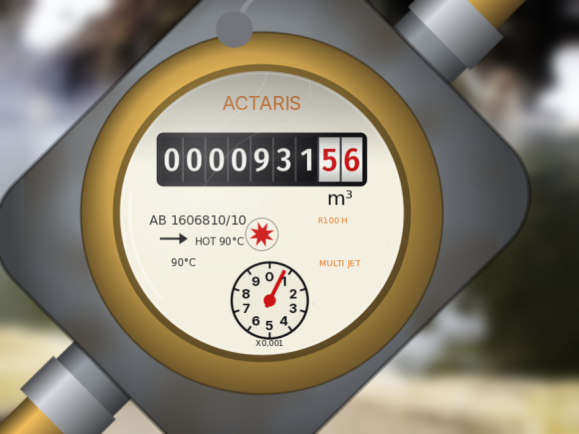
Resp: 931.560 m³
